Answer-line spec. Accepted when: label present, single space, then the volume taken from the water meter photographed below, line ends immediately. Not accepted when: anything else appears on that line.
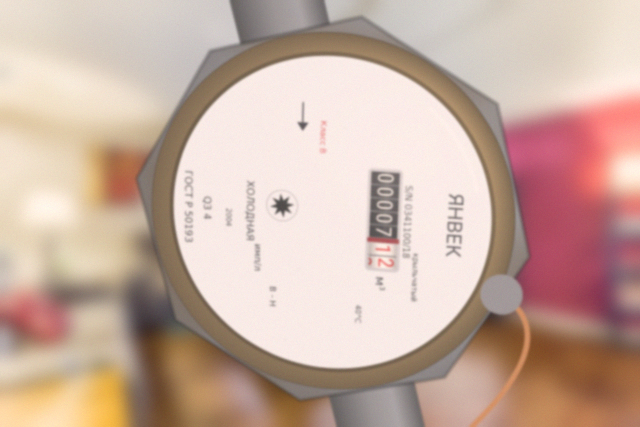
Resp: 7.12 m³
